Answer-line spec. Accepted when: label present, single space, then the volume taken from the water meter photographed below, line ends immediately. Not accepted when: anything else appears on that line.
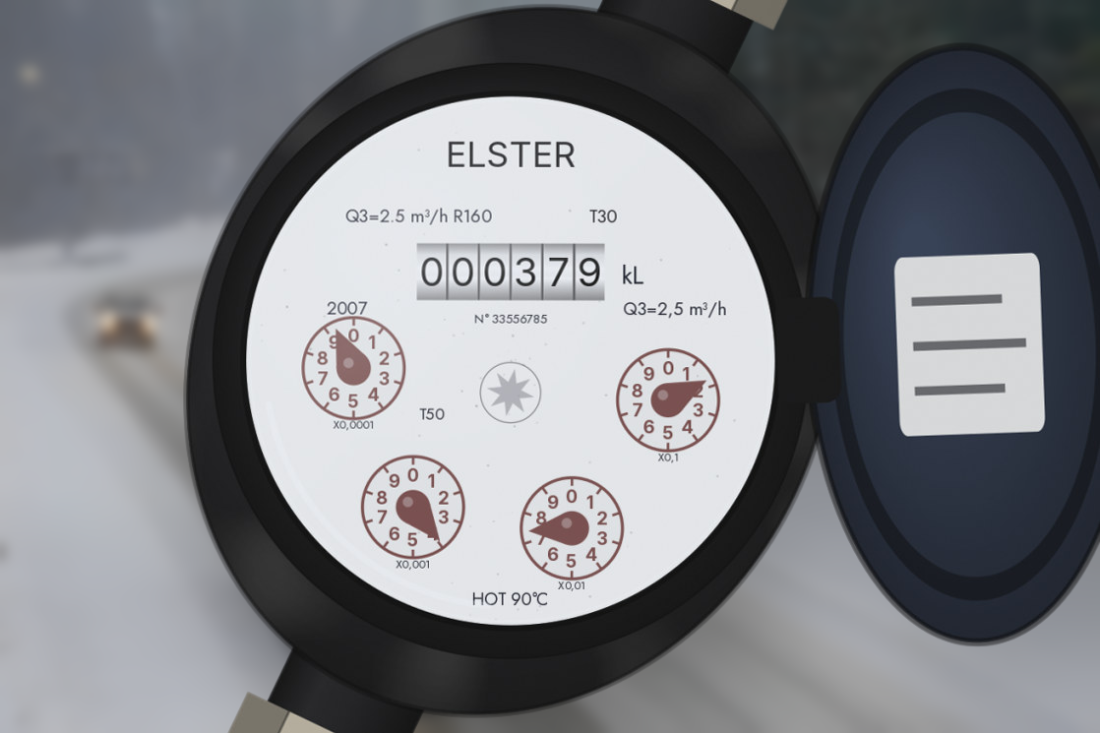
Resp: 379.1739 kL
